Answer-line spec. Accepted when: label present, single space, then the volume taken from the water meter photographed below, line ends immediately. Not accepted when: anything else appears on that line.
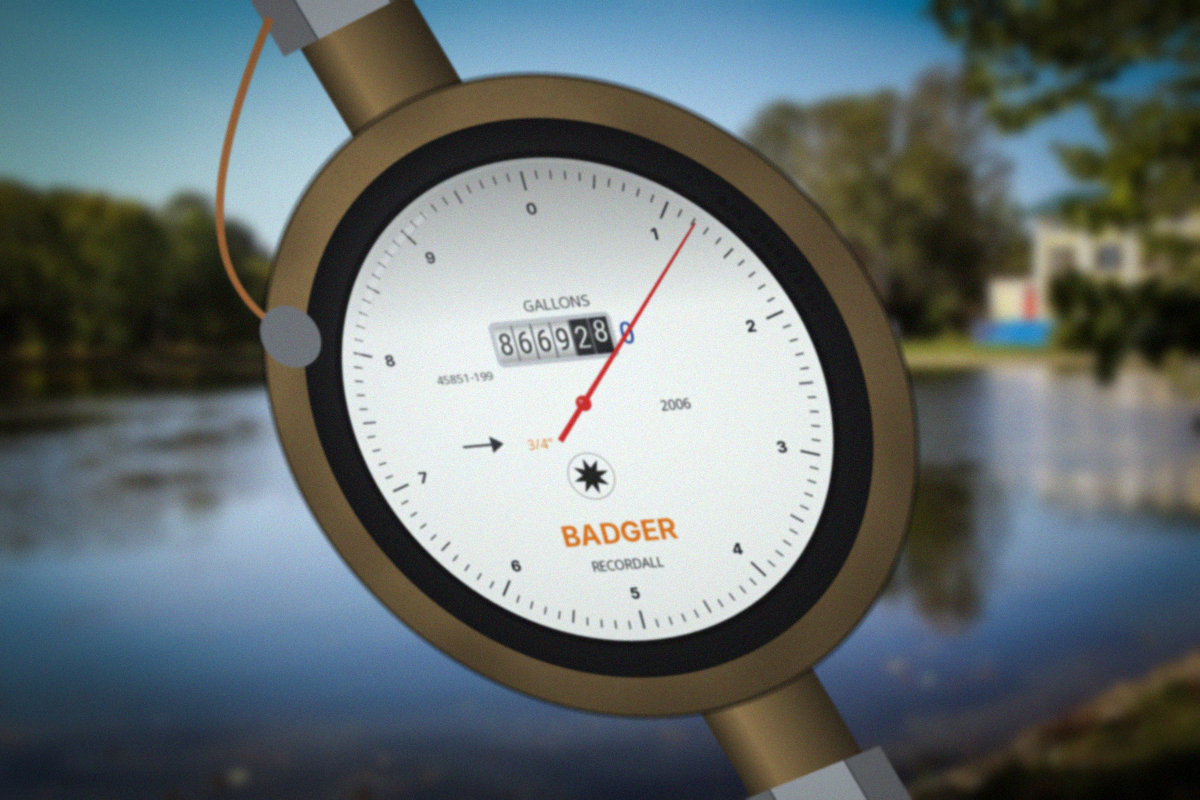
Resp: 8669281.2 gal
